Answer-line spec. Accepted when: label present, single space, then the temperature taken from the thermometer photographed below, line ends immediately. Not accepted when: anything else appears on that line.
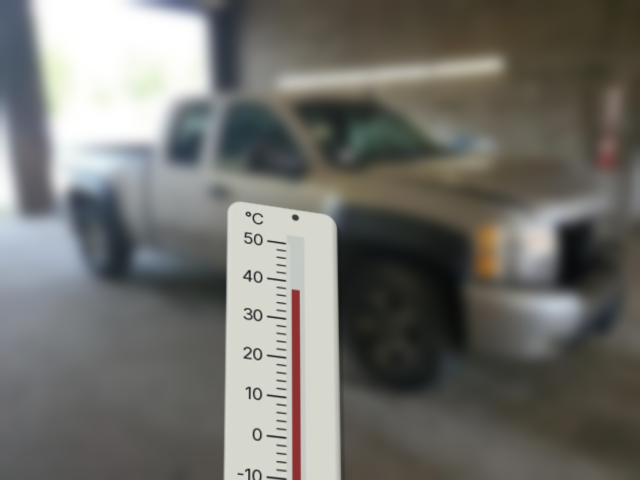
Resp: 38 °C
